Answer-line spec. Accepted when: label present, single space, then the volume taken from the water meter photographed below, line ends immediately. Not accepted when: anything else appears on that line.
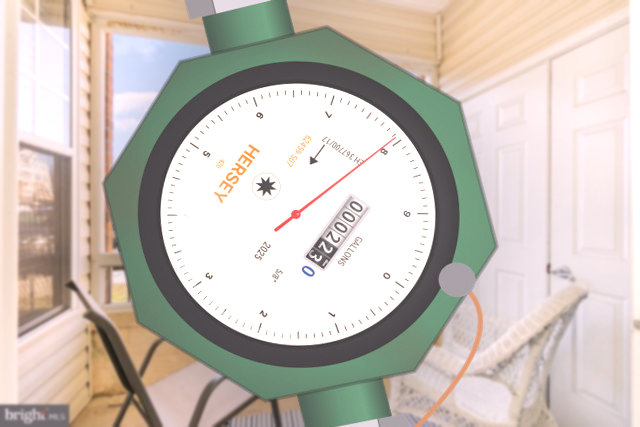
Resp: 2227.9 gal
